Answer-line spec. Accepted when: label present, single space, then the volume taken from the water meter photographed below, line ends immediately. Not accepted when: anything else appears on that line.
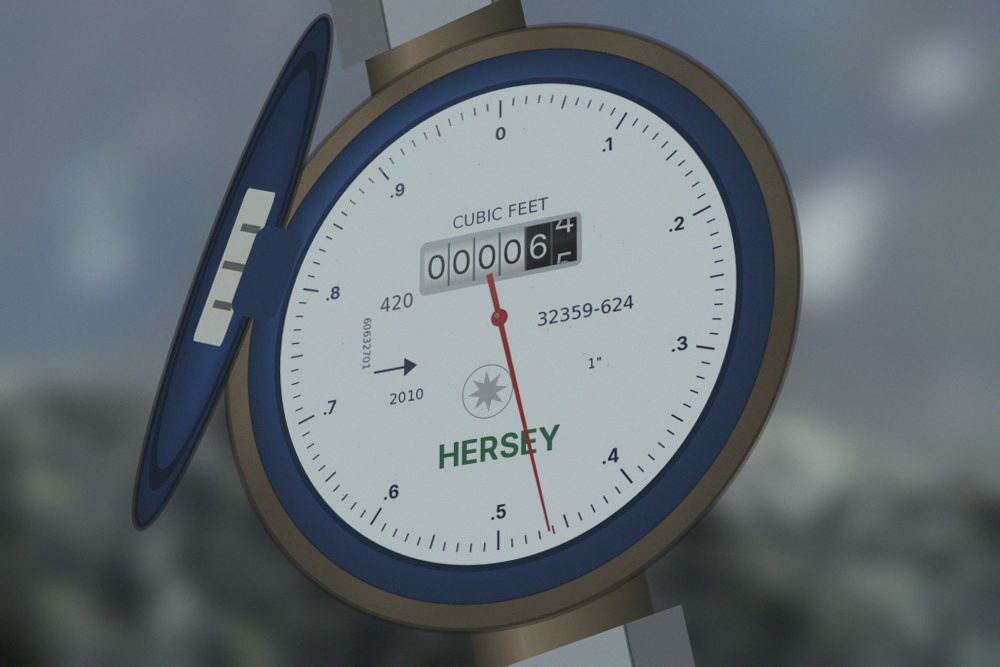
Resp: 64.46 ft³
